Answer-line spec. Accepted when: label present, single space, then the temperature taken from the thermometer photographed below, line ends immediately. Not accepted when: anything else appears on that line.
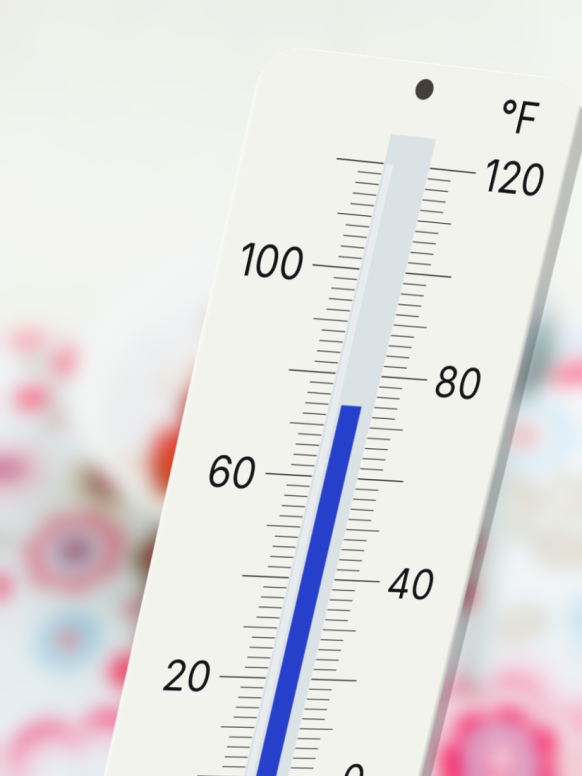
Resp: 74 °F
